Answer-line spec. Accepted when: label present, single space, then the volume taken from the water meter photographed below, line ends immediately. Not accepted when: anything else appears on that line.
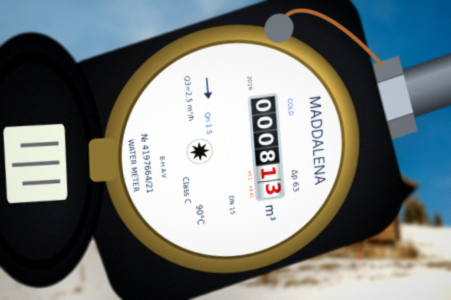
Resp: 8.13 m³
